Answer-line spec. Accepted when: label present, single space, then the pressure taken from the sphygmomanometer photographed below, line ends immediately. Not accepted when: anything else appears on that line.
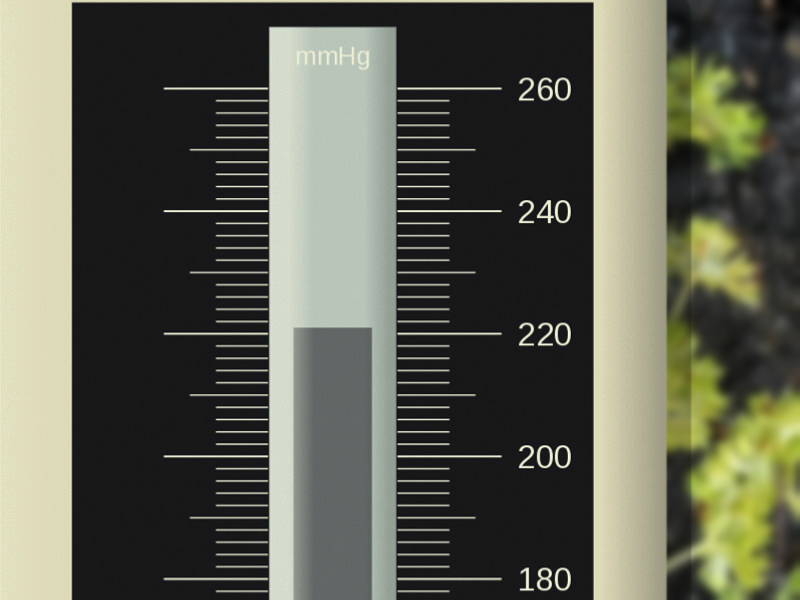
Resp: 221 mmHg
